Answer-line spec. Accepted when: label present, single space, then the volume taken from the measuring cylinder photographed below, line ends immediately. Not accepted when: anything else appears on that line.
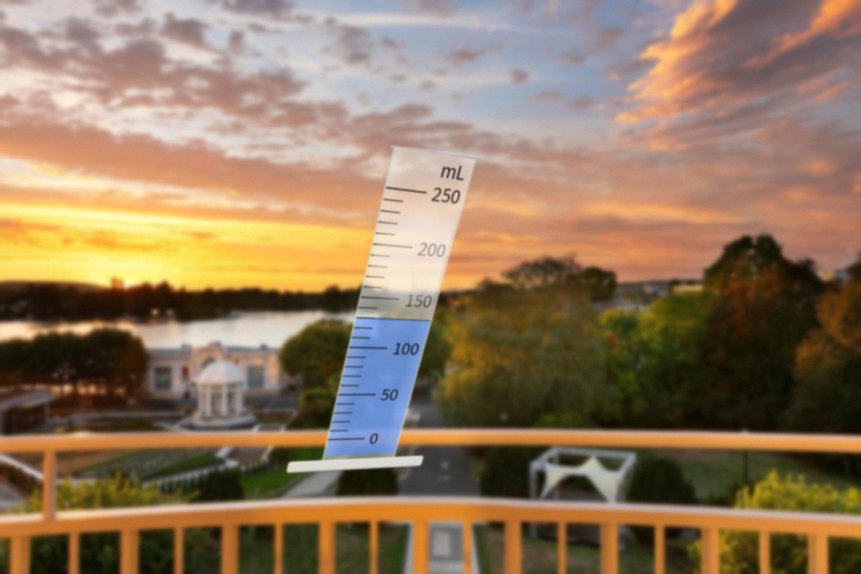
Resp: 130 mL
